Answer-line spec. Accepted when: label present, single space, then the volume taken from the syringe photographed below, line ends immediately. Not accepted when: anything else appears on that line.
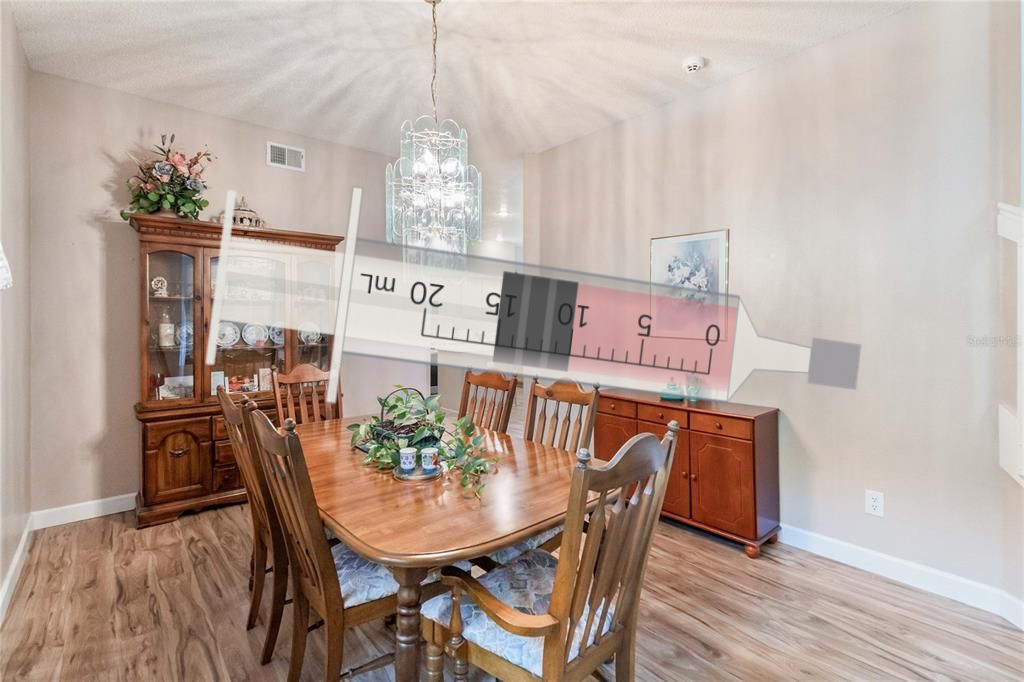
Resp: 10 mL
